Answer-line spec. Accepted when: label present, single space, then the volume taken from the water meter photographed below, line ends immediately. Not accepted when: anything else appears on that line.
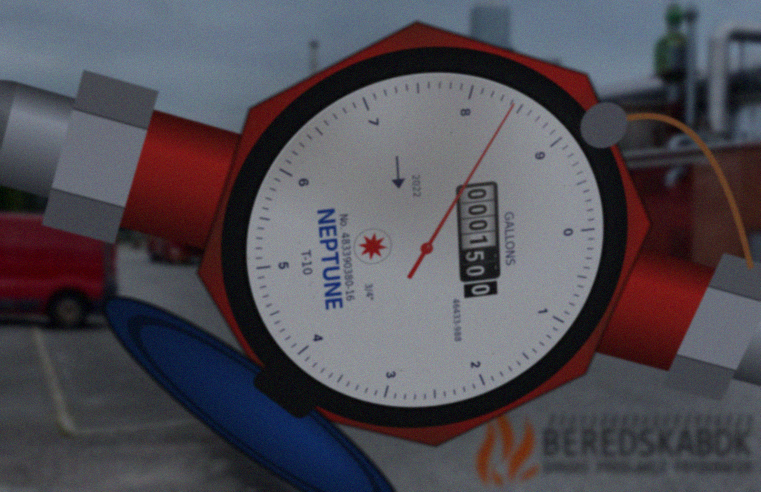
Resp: 1498.4 gal
